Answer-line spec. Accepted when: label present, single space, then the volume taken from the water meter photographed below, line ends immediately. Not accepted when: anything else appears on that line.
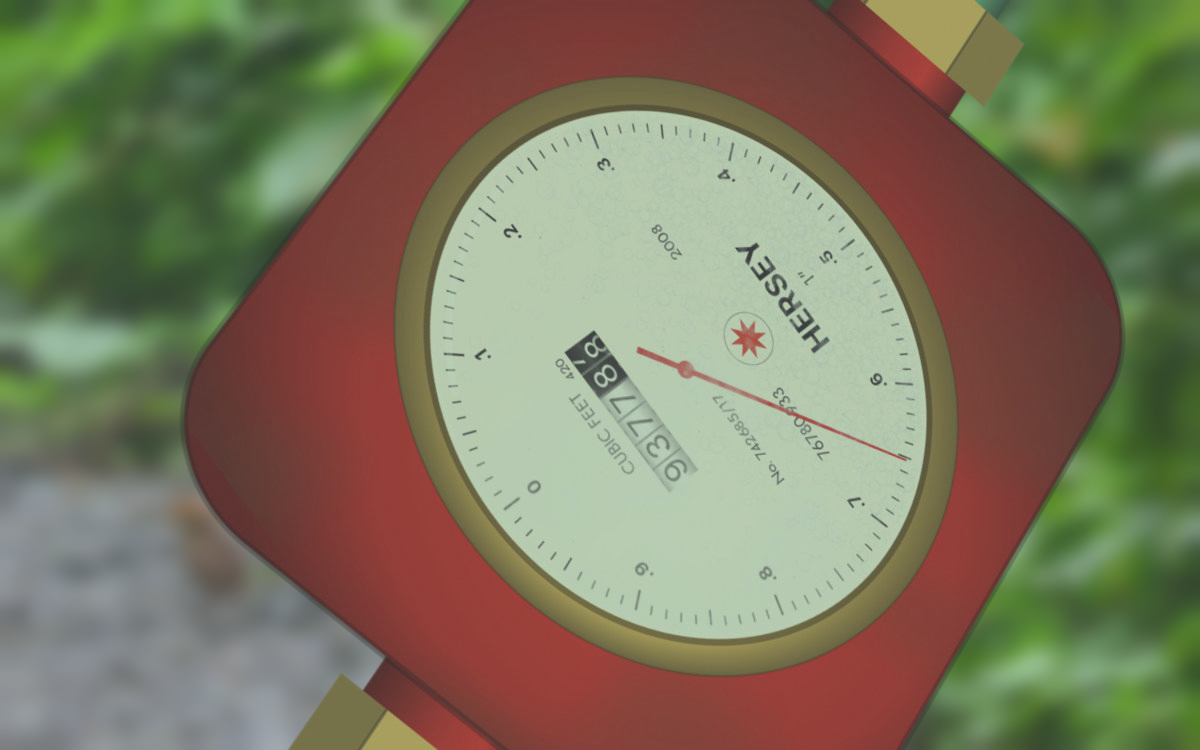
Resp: 937787.65 ft³
